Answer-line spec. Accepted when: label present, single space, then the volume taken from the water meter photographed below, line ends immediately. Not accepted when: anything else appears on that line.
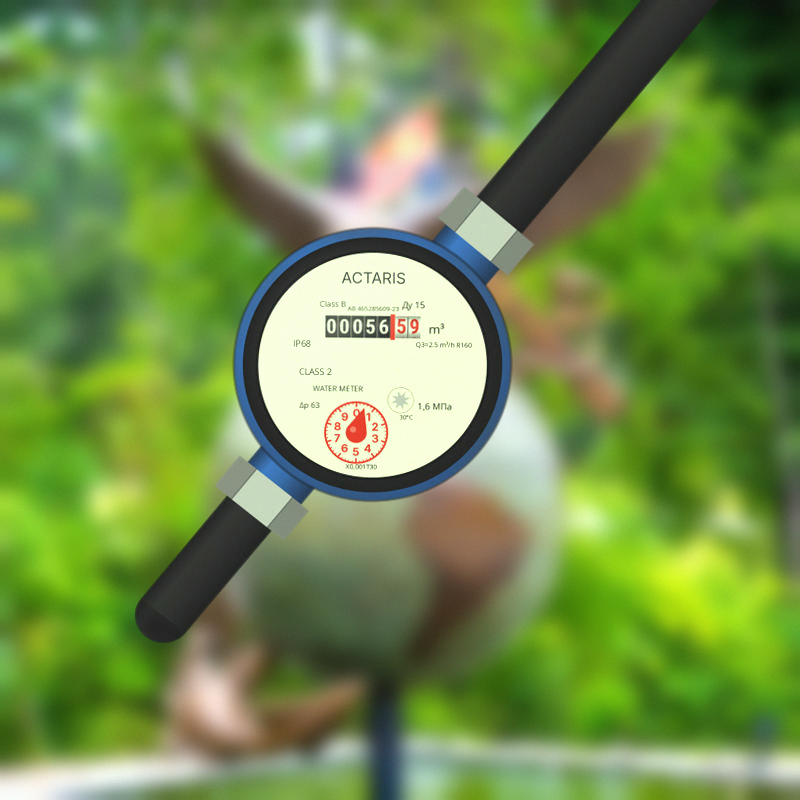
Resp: 56.590 m³
